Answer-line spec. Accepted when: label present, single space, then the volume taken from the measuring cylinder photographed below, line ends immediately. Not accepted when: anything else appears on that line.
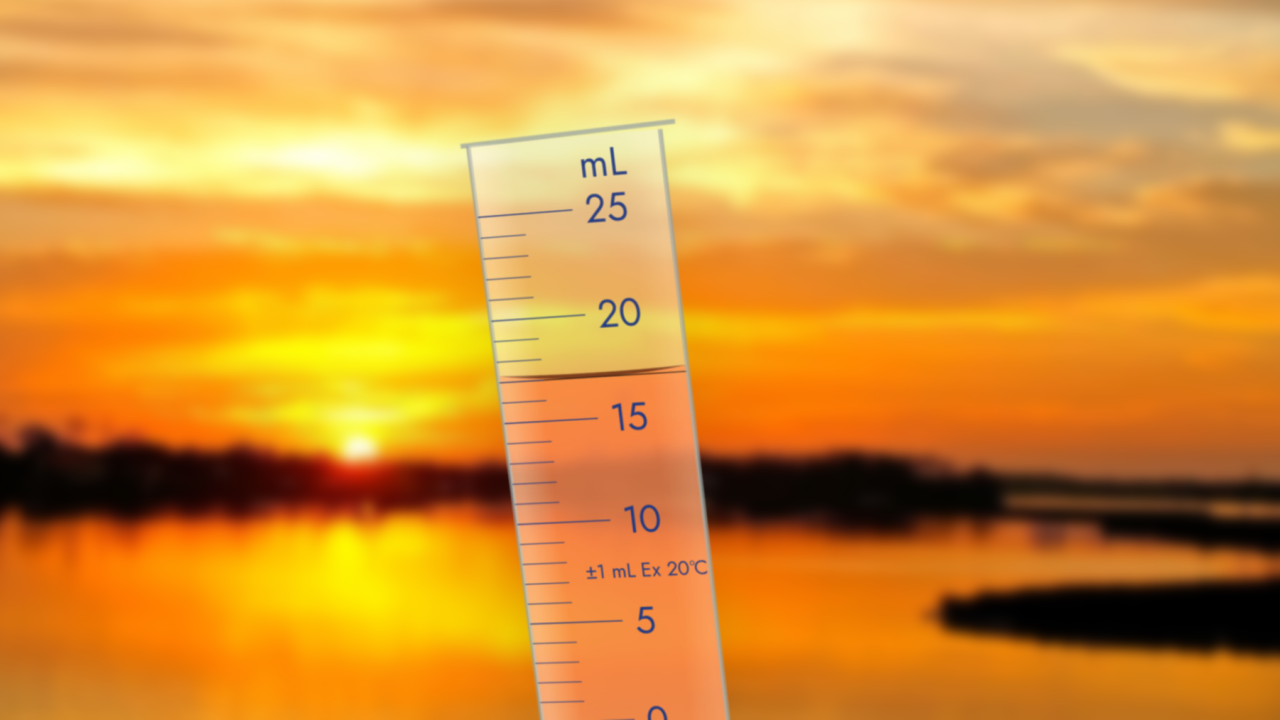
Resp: 17 mL
